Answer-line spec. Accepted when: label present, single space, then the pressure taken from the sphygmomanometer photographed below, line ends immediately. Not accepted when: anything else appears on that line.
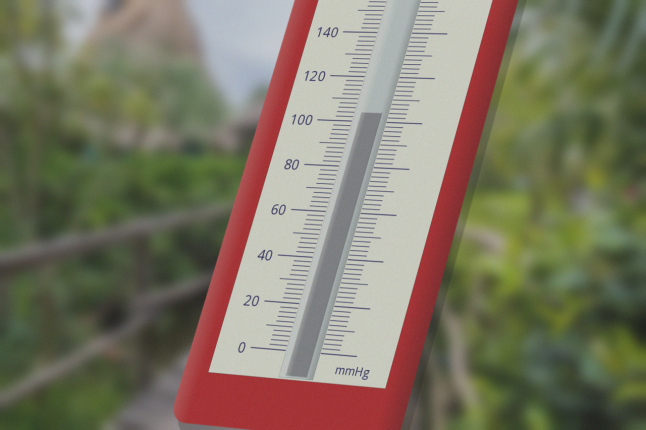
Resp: 104 mmHg
